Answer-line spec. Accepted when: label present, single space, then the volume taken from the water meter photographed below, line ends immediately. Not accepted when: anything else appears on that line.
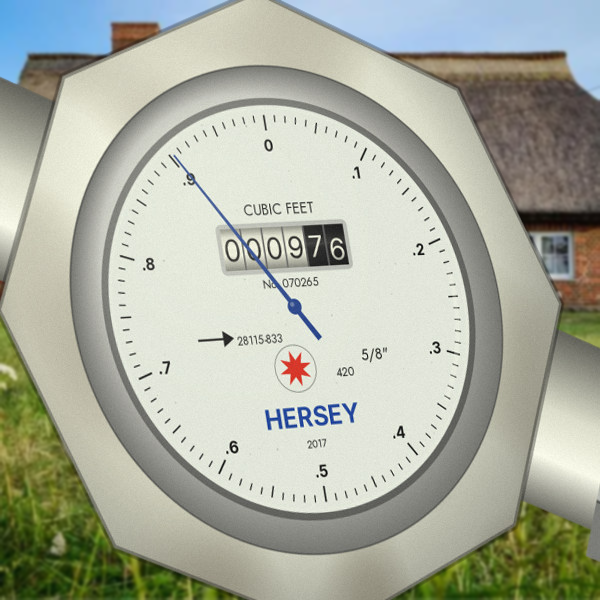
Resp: 975.90 ft³
